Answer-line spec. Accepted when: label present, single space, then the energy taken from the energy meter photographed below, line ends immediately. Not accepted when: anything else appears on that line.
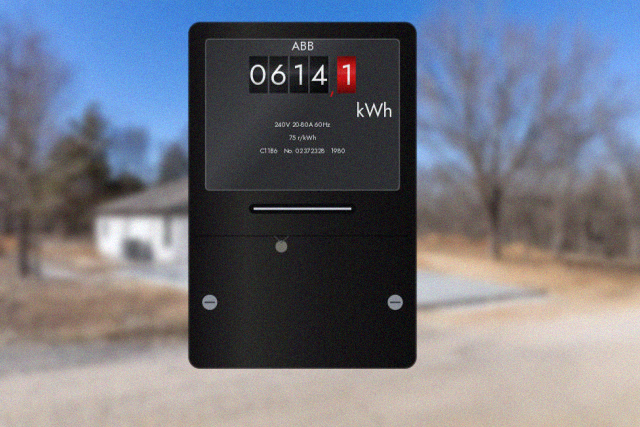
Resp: 614.1 kWh
